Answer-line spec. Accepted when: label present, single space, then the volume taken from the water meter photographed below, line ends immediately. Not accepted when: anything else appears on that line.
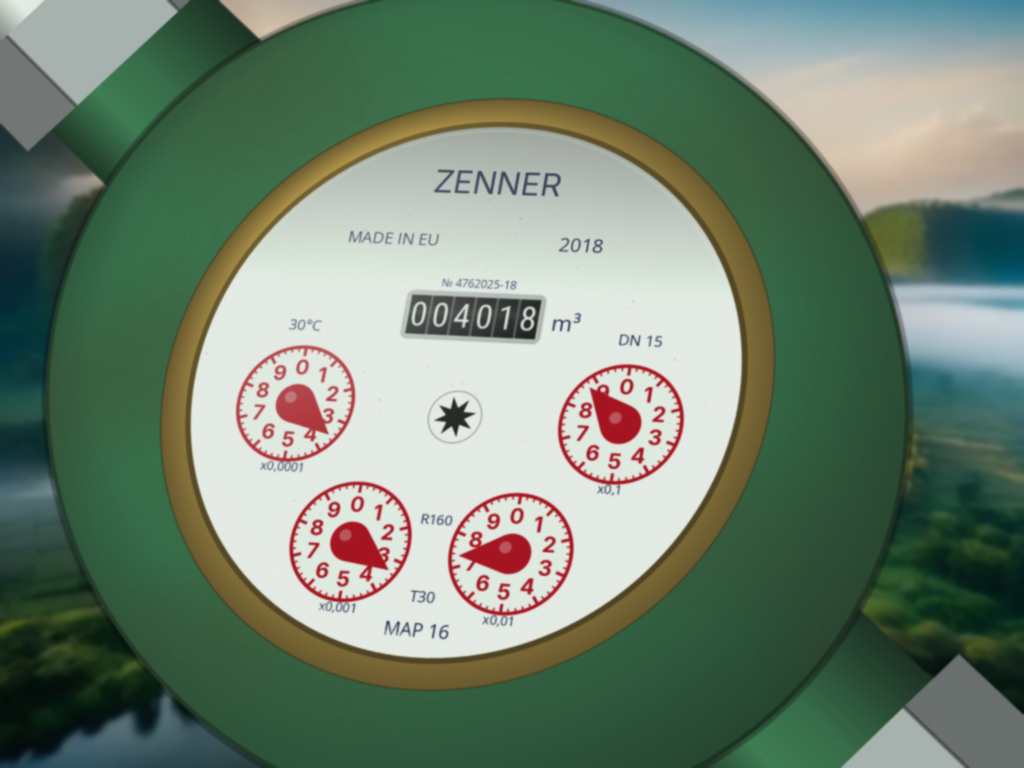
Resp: 4018.8733 m³
